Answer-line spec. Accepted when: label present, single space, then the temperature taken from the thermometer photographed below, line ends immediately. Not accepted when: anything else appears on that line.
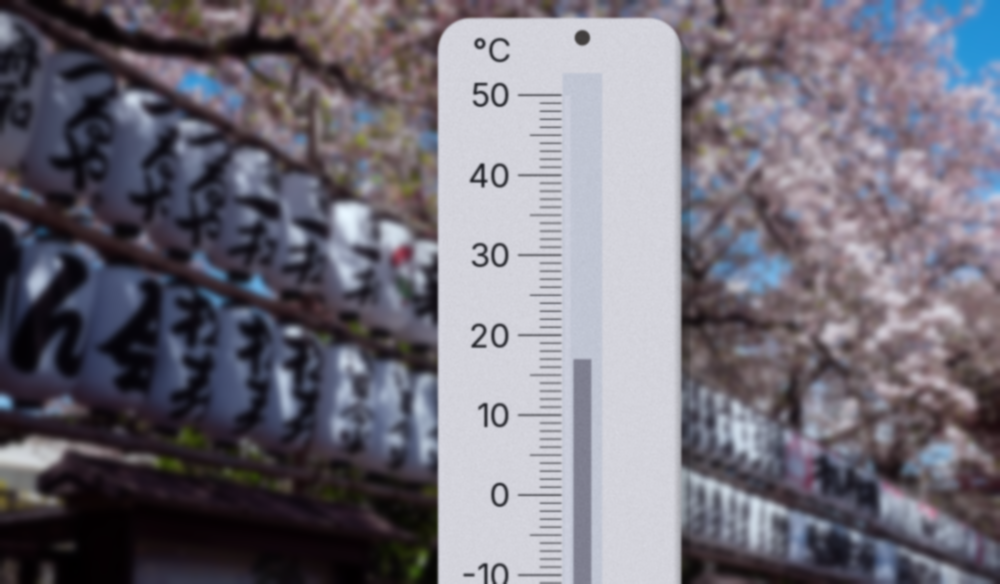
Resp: 17 °C
